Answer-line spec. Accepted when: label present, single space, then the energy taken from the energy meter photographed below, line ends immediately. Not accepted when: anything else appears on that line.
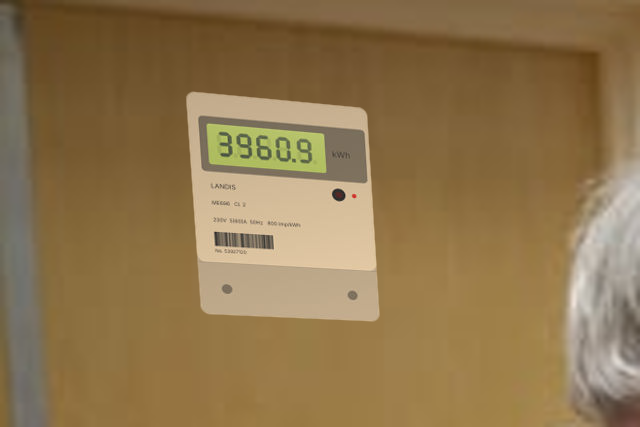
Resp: 3960.9 kWh
